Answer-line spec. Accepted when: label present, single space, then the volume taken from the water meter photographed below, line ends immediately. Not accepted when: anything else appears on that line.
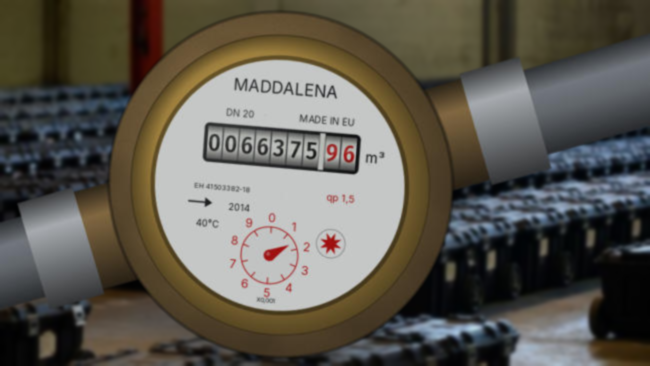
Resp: 66375.961 m³
